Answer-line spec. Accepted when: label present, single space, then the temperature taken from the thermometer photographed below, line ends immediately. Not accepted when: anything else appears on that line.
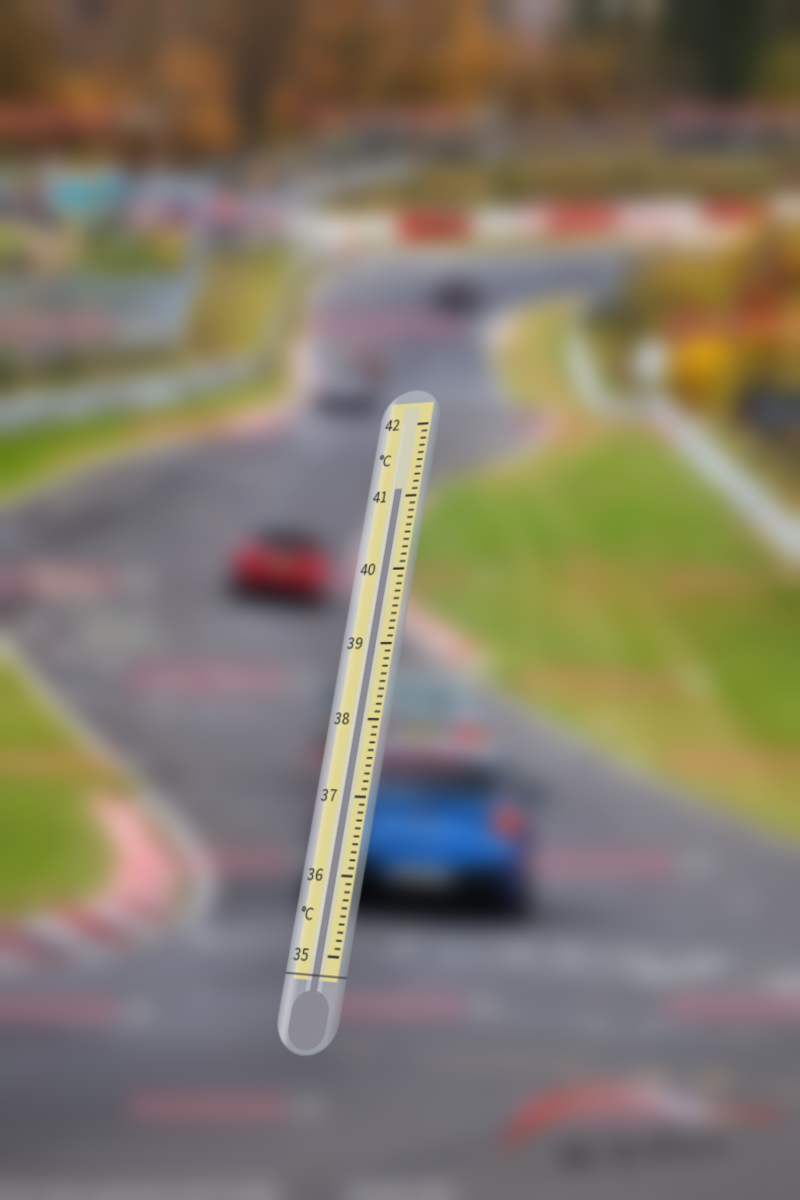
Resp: 41.1 °C
